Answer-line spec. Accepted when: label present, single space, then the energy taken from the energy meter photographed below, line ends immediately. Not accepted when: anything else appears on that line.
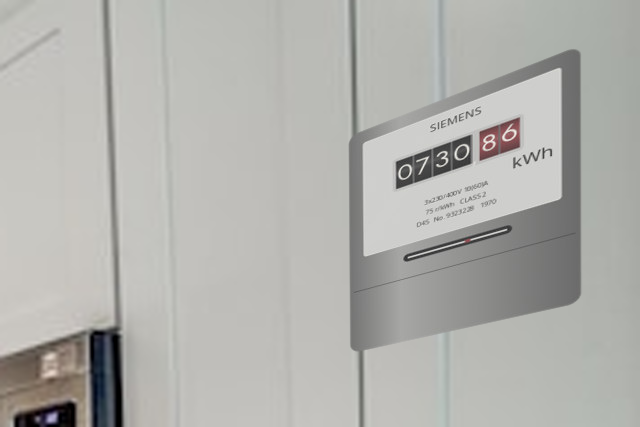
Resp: 730.86 kWh
